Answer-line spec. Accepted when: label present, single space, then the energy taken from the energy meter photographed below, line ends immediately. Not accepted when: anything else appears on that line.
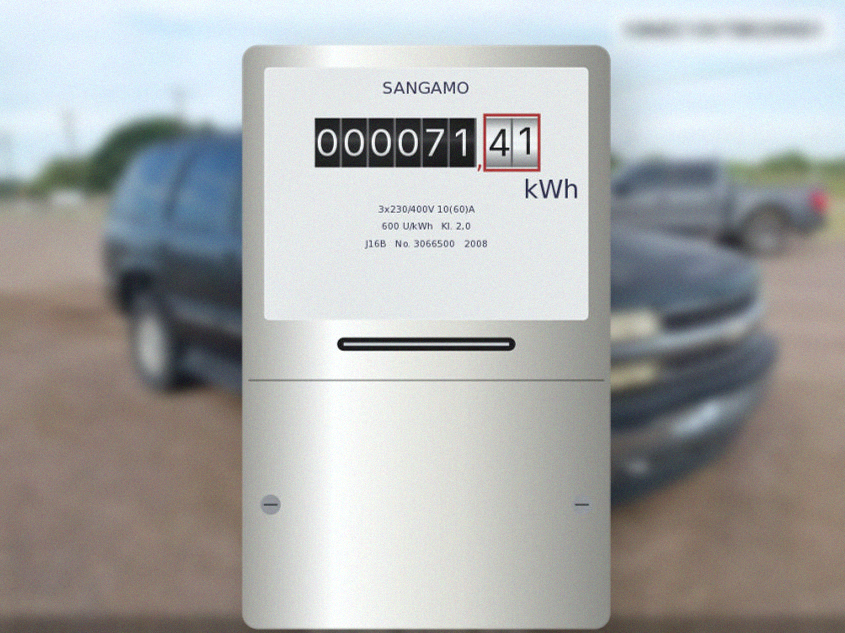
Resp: 71.41 kWh
